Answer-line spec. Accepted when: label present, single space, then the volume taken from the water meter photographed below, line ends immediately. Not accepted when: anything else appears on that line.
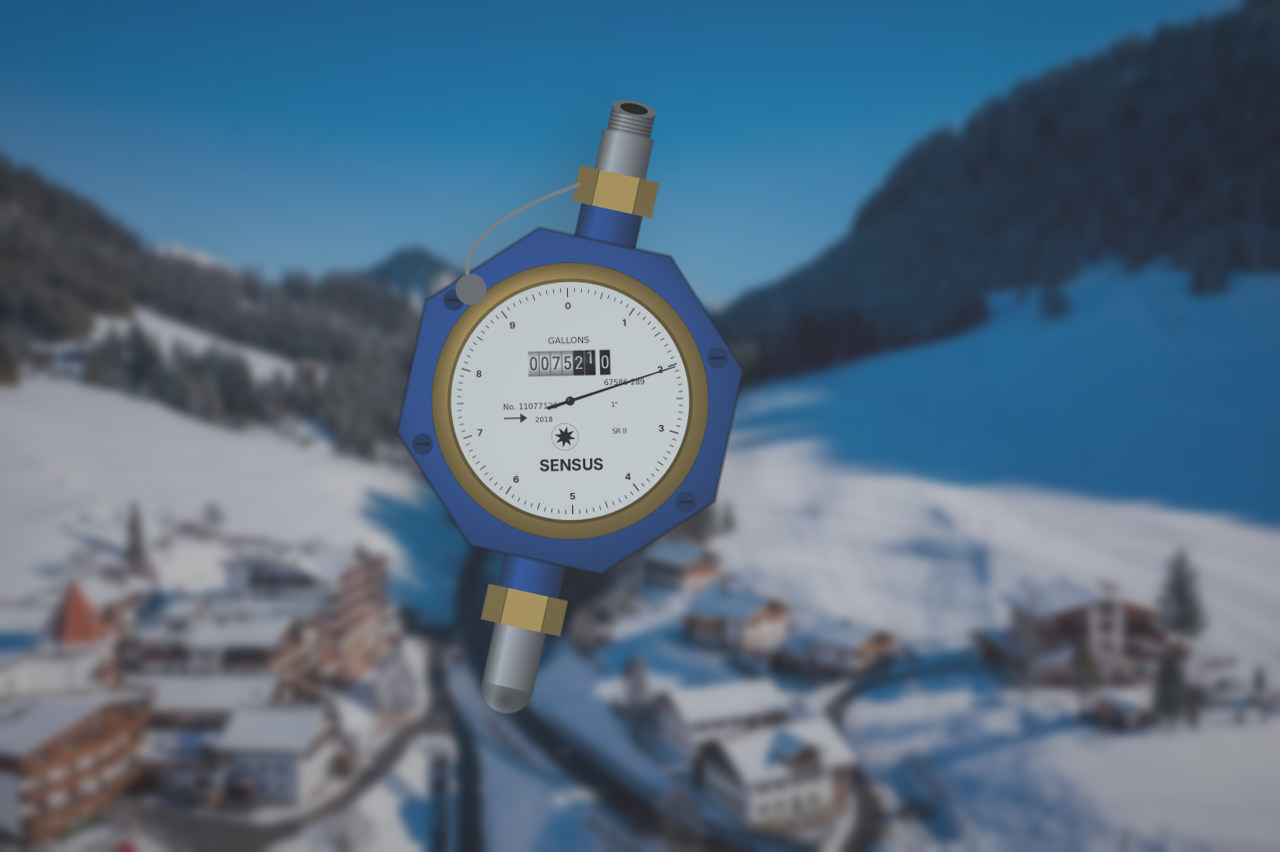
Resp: 75212.0 gal
